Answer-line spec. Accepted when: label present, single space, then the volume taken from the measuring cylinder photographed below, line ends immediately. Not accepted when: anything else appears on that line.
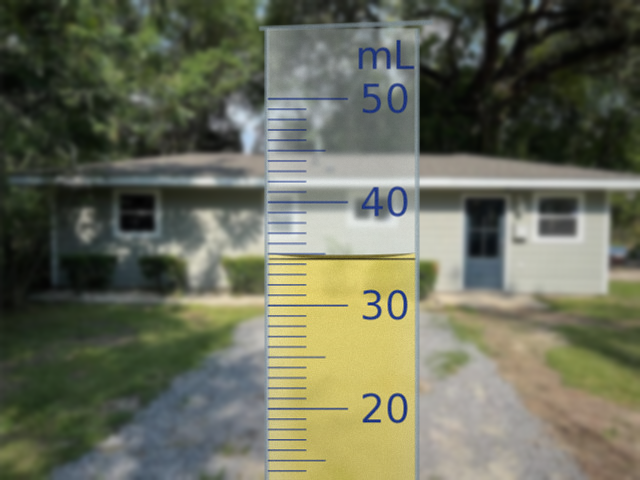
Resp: 34.5 mL
